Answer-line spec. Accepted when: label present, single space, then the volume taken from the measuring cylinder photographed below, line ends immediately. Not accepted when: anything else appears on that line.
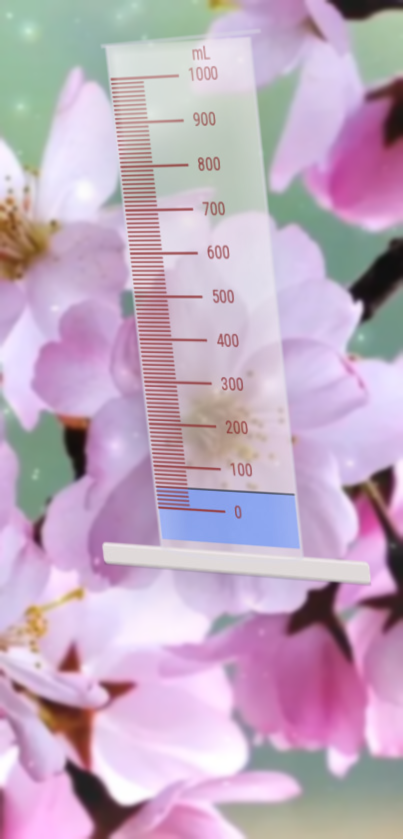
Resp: 50 mL
